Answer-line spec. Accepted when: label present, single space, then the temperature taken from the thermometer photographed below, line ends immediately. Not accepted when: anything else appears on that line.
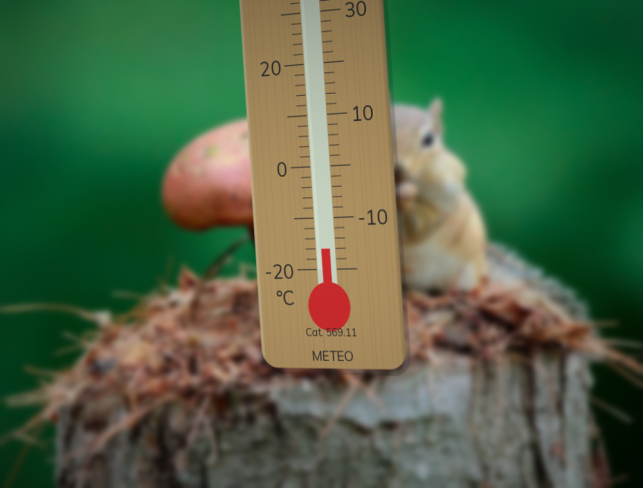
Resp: -16 °C
